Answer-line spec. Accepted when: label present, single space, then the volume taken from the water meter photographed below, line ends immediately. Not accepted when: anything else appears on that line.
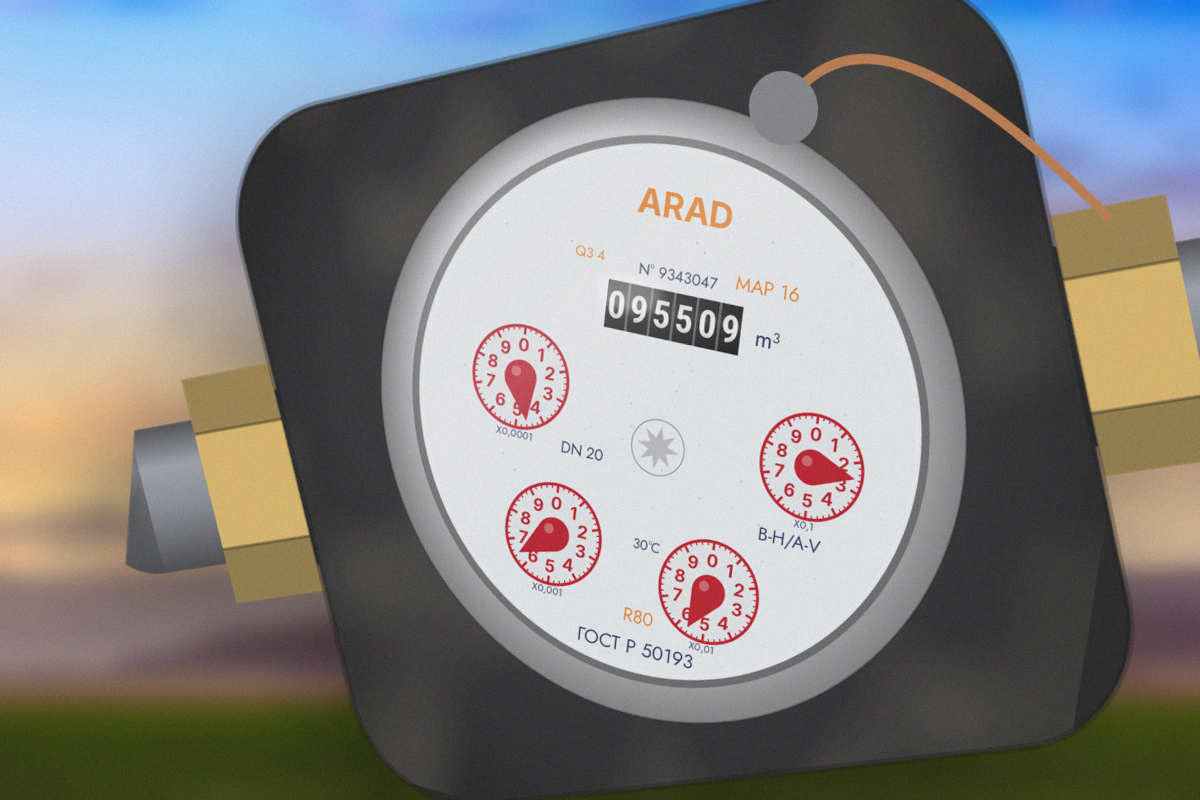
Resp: 95509.2564 m³
